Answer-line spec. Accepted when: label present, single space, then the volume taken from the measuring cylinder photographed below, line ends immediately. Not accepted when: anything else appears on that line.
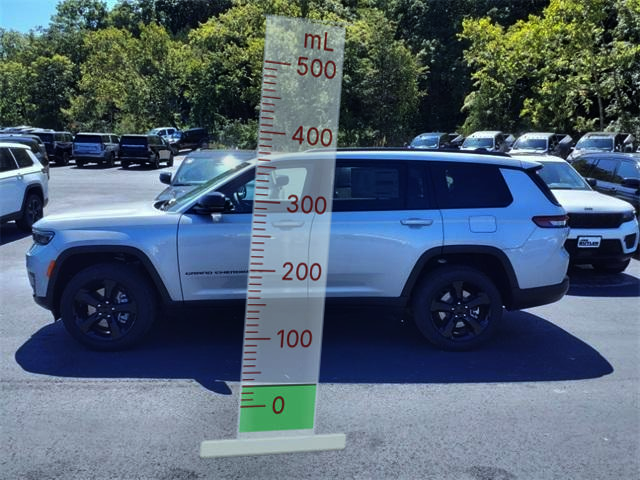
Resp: 30 mL
